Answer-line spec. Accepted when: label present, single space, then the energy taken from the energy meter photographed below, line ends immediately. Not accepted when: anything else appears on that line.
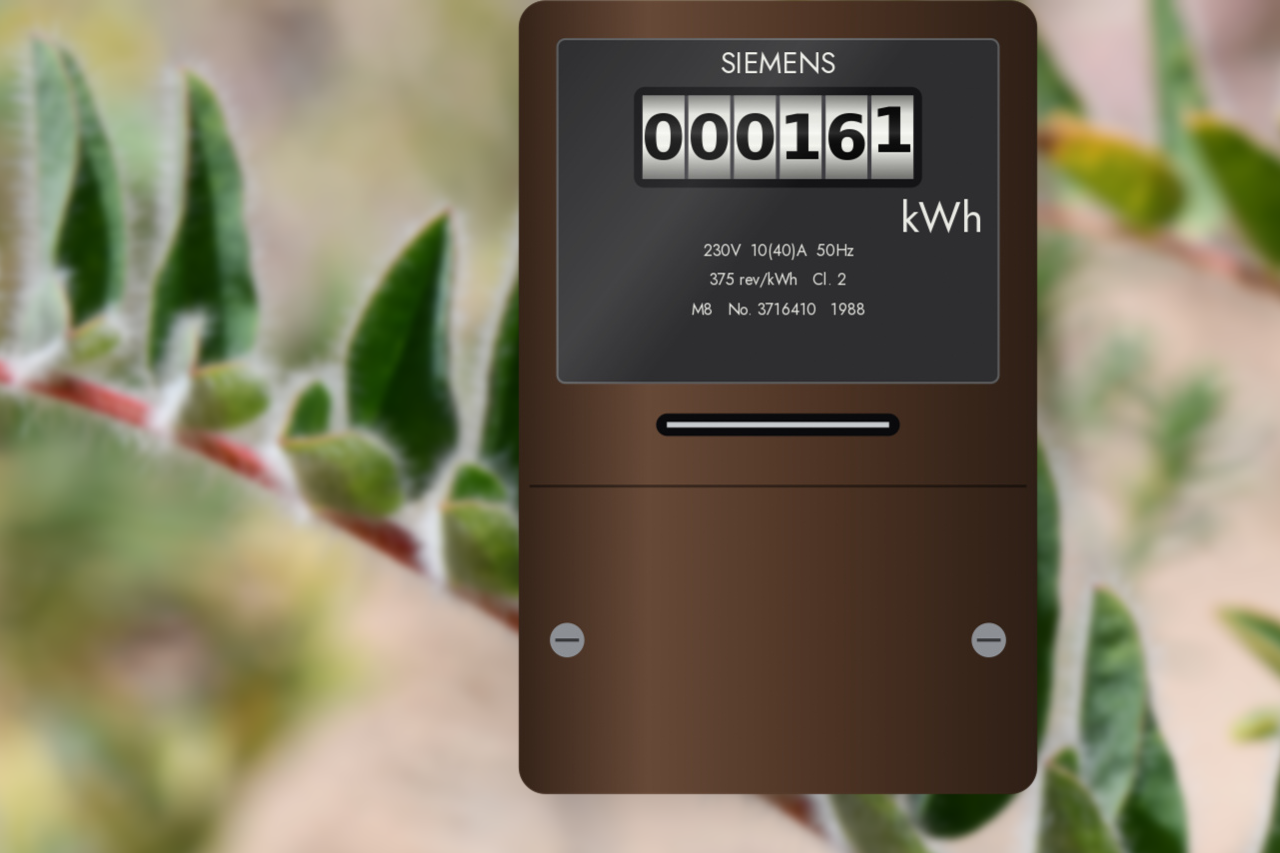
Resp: 161 kWh
